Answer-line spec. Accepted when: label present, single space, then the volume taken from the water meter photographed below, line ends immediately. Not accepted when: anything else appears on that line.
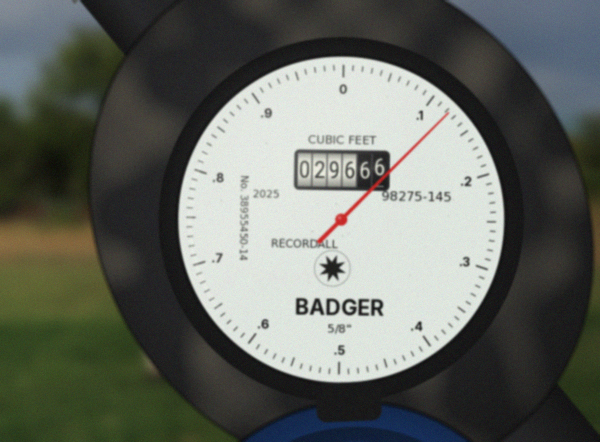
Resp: 29666.12 ft³
